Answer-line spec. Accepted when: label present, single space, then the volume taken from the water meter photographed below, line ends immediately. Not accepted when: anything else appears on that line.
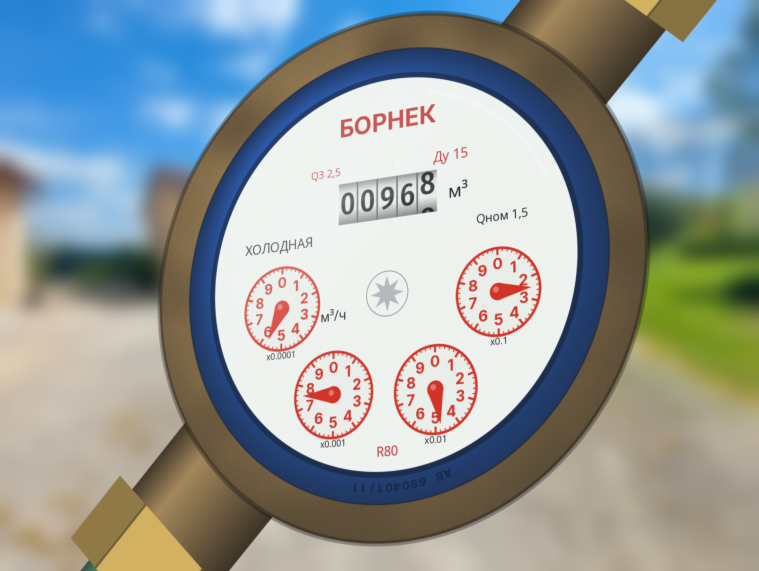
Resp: 968.2475 m³
